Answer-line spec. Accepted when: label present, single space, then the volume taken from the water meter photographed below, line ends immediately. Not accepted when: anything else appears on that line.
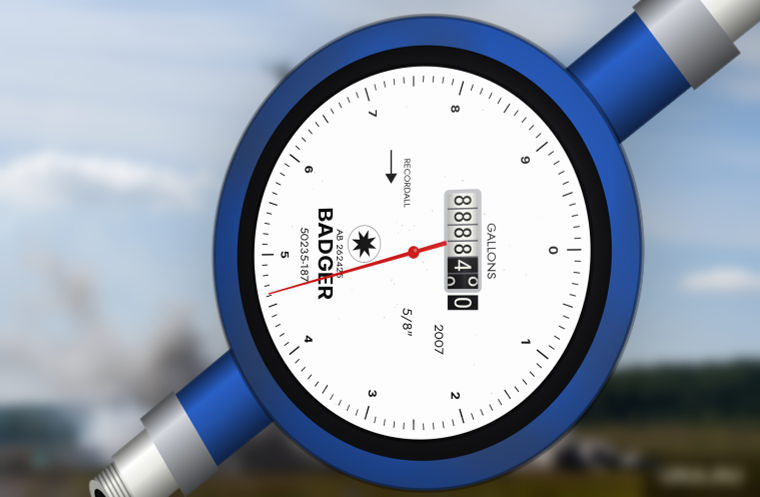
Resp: 8888484.6 gal
